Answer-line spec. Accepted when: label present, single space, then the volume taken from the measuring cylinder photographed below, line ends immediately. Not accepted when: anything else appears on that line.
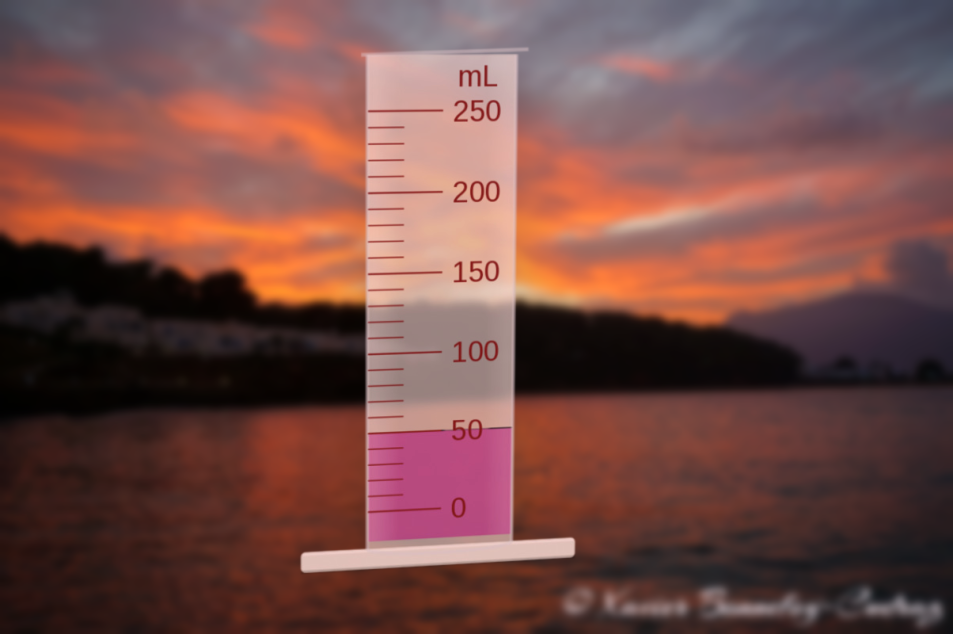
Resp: 50 mL
